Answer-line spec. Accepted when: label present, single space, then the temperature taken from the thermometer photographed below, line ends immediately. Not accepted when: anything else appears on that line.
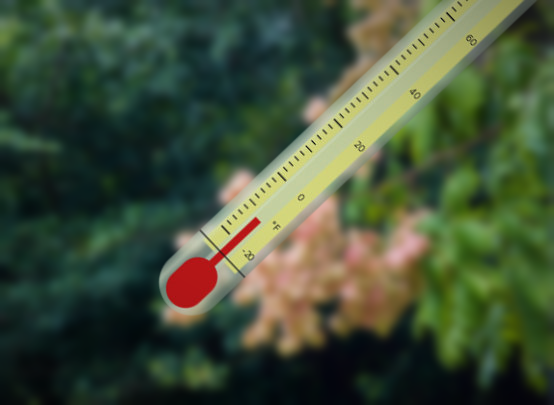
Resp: -12 °F
